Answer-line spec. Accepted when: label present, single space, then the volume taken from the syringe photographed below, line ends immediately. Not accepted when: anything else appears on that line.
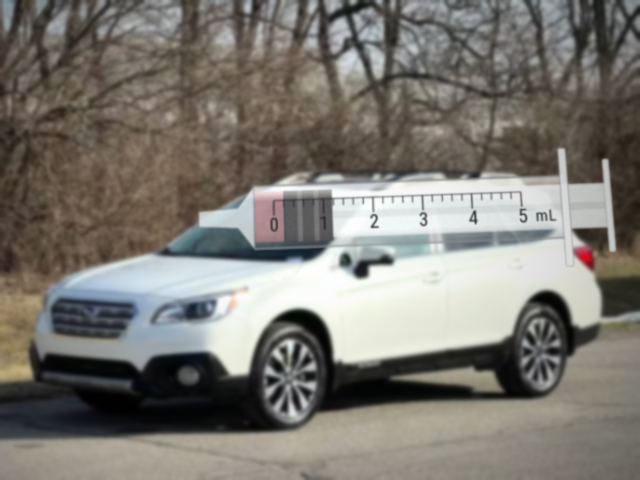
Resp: 0.2 mL
